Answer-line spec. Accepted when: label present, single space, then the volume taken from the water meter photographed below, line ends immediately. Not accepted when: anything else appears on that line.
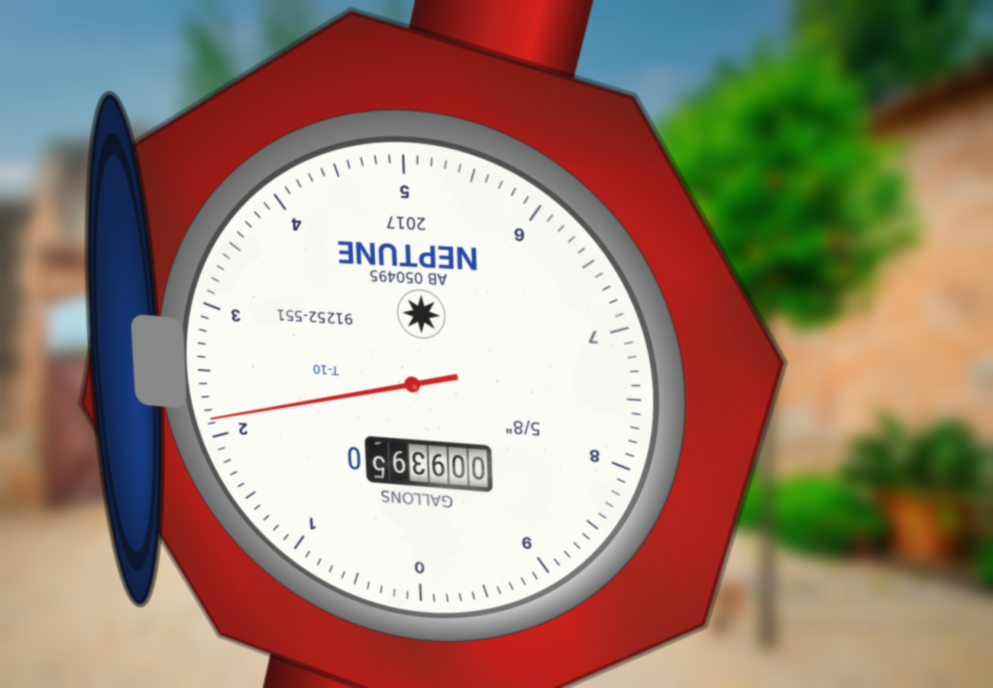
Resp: 93952.1 gal
